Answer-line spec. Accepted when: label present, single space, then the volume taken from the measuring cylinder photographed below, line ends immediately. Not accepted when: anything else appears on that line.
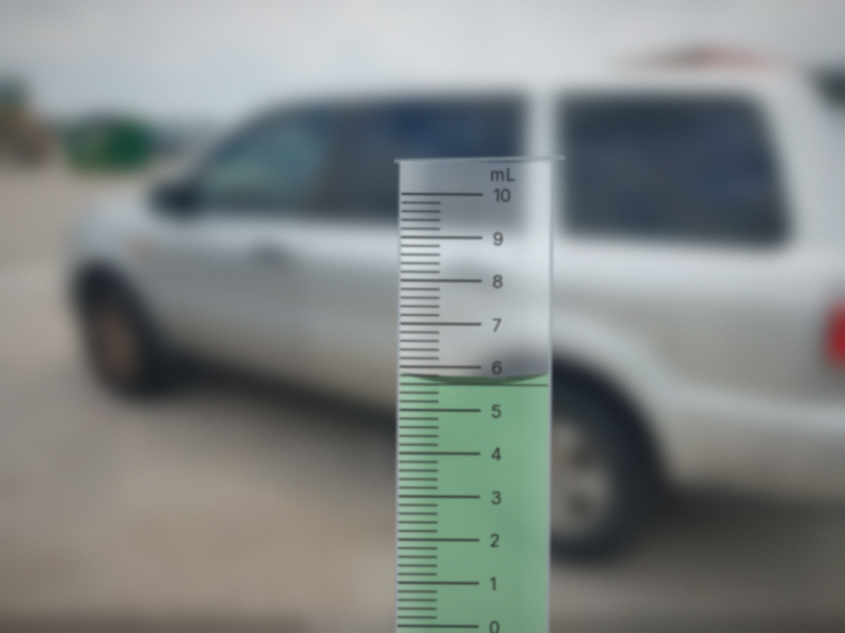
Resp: 5.6 mL
